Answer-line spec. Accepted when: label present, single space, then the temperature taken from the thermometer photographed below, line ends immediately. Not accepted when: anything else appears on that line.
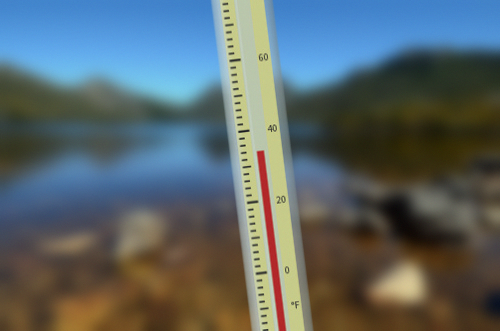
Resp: 34 °F
